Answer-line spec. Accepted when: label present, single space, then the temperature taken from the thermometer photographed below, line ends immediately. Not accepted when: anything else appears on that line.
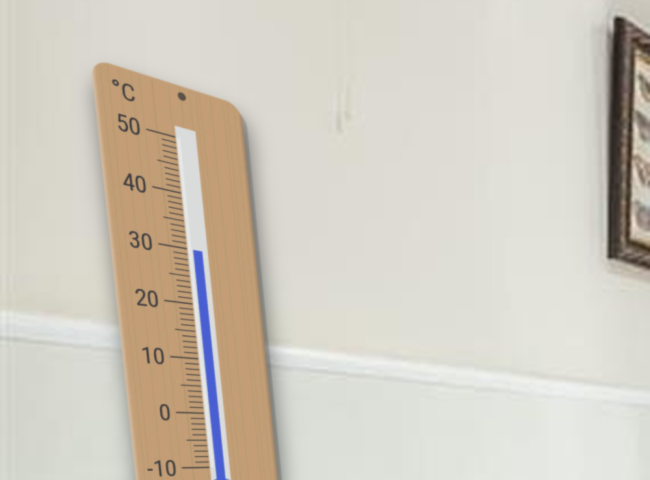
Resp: 30 °C
